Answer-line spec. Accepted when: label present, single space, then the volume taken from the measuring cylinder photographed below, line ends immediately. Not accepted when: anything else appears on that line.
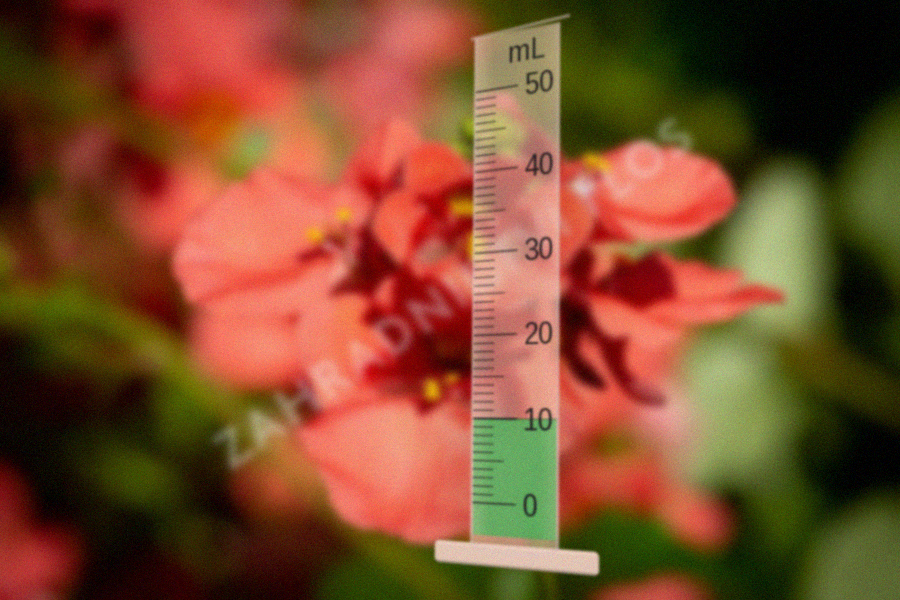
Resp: 10 mL
